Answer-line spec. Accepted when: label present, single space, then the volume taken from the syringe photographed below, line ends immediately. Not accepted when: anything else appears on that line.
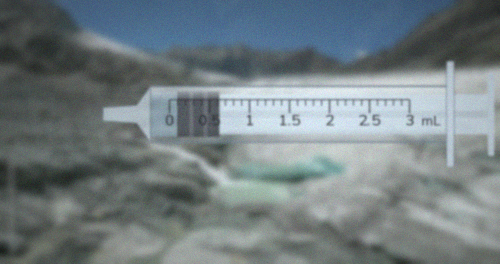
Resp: 0.1 mL
